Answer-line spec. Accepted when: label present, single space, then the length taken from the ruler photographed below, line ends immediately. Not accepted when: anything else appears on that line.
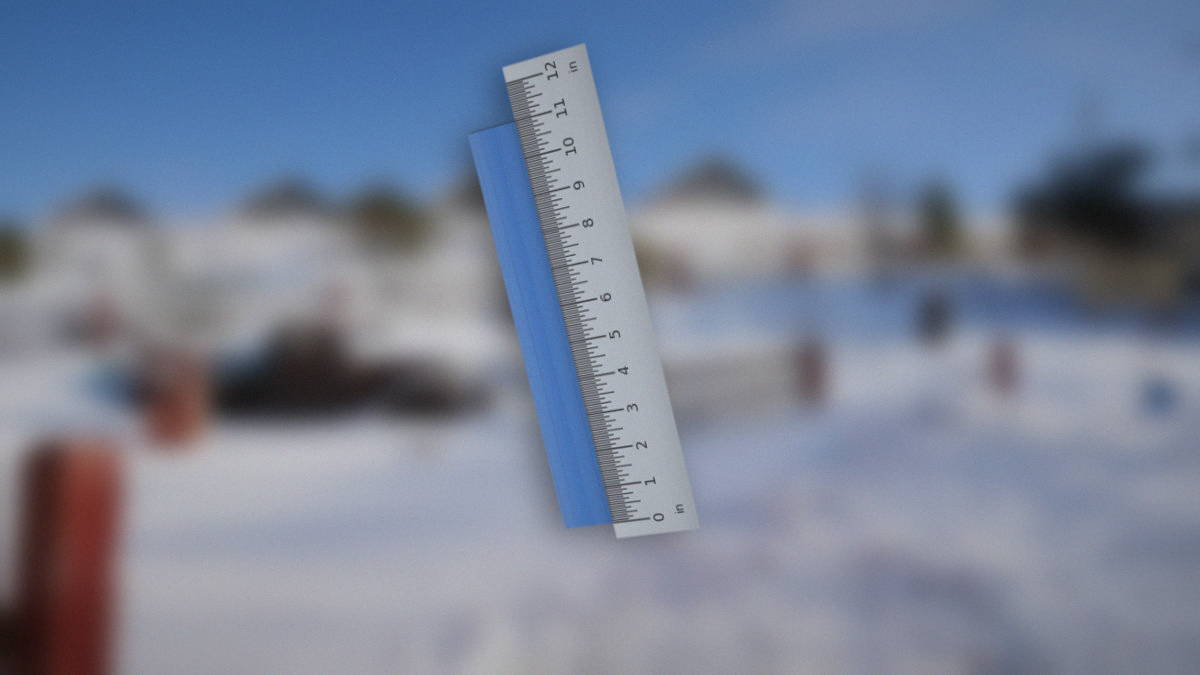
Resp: 11 in
